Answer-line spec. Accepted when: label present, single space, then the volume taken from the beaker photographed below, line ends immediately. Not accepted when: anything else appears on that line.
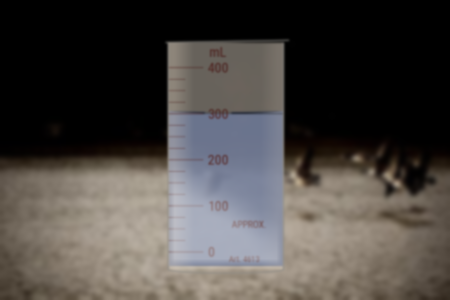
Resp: 300 mL
